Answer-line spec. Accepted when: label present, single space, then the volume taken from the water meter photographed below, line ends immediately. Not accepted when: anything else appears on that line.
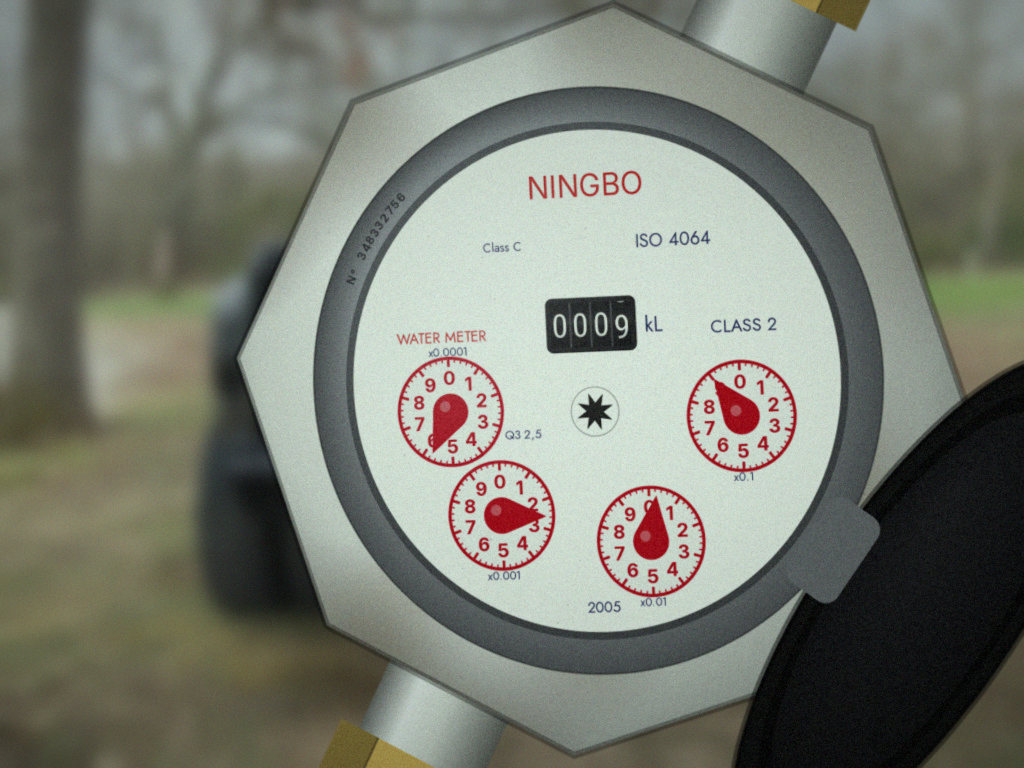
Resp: 8.9025 kL
